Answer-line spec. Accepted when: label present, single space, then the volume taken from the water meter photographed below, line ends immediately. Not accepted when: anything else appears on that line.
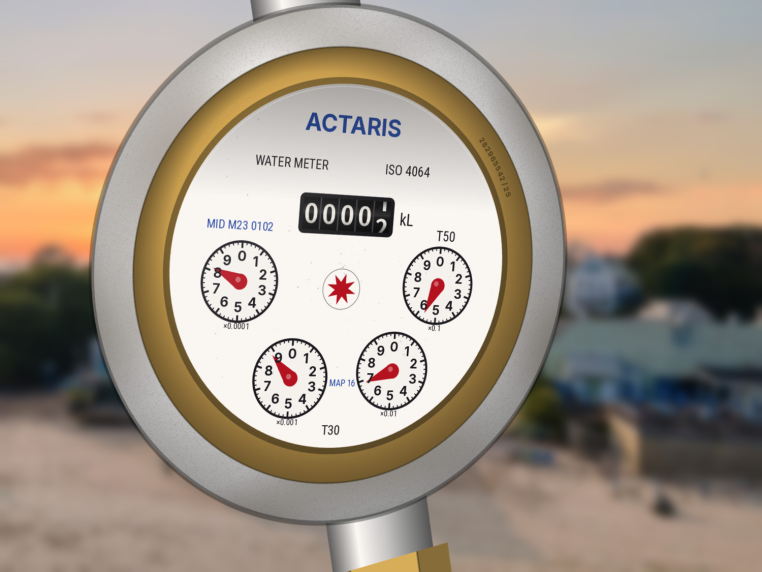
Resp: 1.5688 kL
